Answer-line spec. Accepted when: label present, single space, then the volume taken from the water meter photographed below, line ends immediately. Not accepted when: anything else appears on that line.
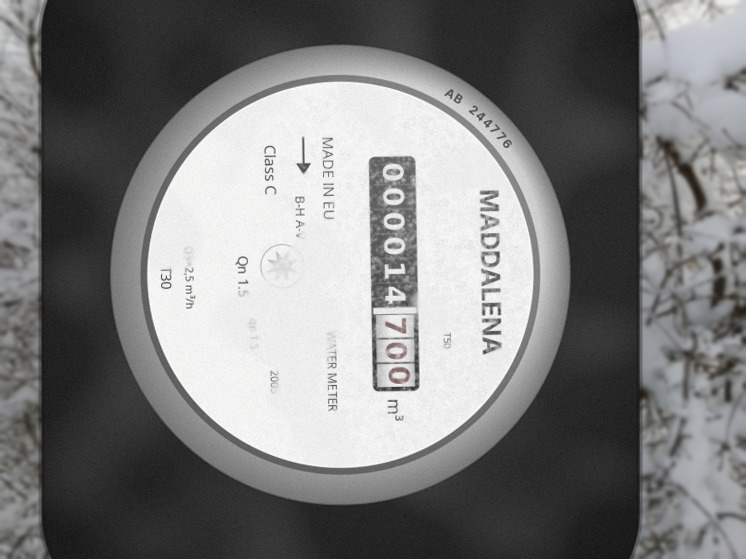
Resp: 14.700 m³
